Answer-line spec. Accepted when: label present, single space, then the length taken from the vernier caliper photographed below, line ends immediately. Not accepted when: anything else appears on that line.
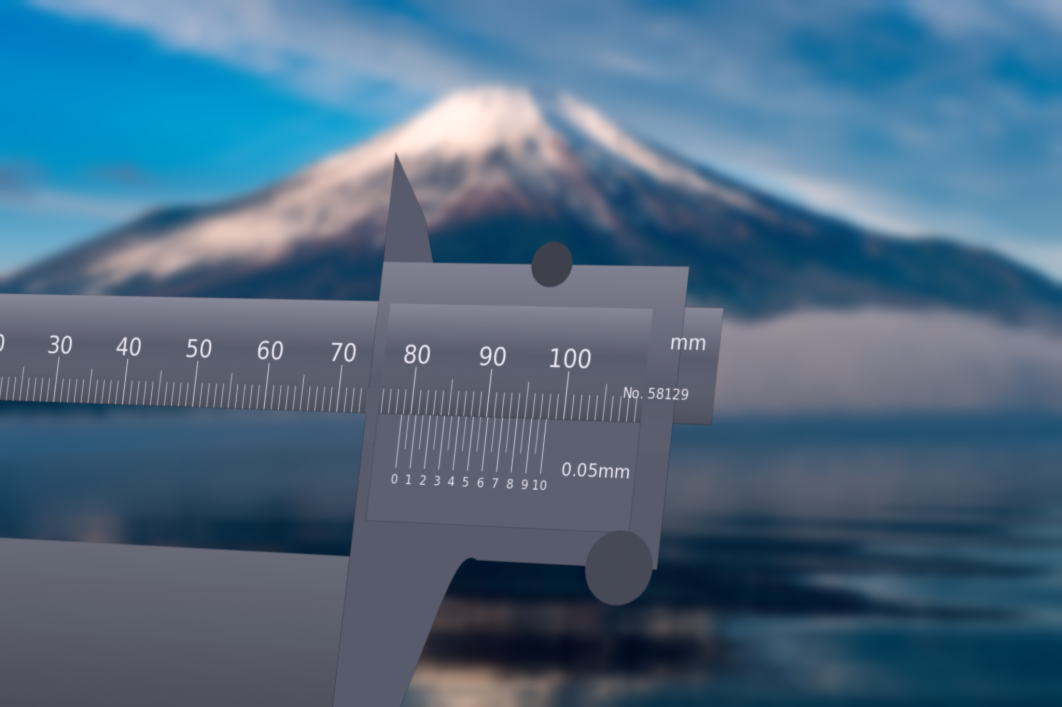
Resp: 78.8 mm
